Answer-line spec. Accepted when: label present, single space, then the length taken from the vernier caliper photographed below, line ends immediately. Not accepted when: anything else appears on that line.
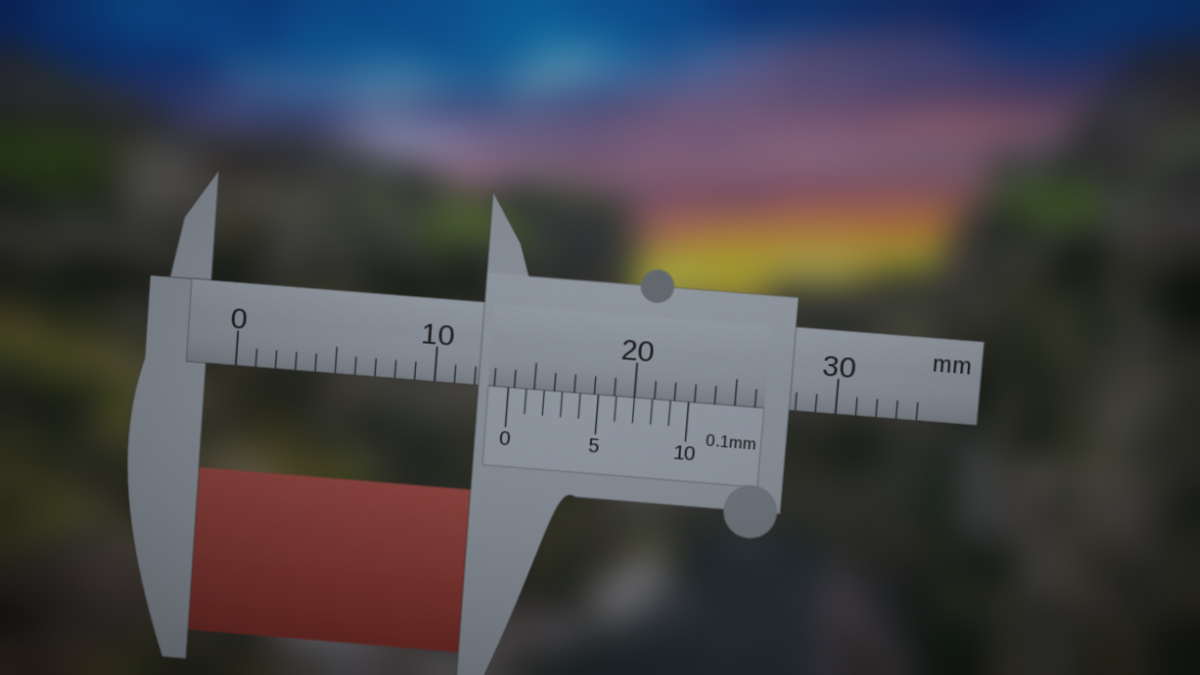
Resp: 13.7 mm
